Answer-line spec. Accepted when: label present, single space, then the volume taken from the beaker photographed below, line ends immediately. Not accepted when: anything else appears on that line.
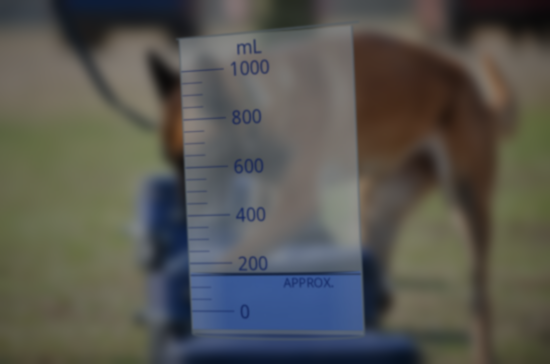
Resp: 150 mL
